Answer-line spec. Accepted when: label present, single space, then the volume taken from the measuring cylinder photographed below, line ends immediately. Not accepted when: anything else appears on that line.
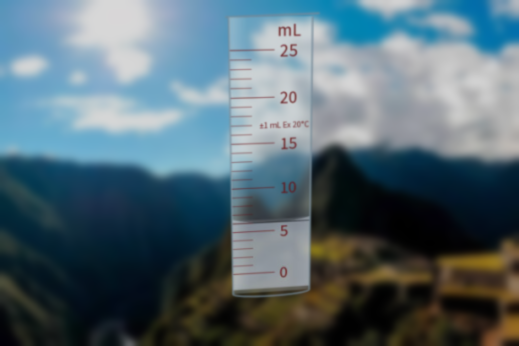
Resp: 6 mL
